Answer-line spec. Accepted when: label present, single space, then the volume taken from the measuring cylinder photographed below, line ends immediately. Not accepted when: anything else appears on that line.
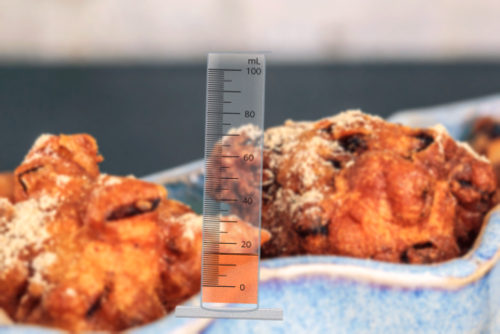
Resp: 15 mL
